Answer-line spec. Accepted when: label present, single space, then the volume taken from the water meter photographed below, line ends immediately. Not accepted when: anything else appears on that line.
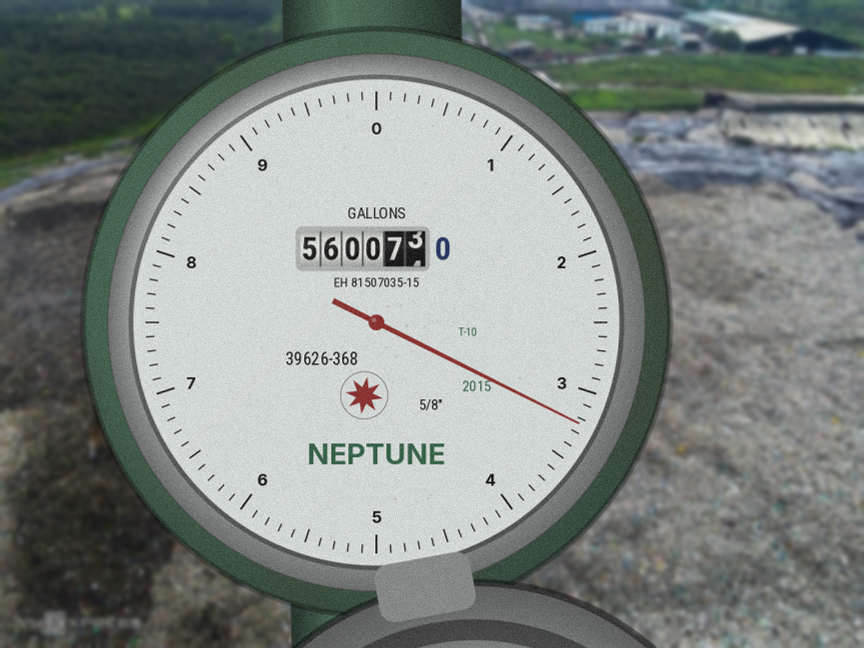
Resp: 5600733.2 gal
